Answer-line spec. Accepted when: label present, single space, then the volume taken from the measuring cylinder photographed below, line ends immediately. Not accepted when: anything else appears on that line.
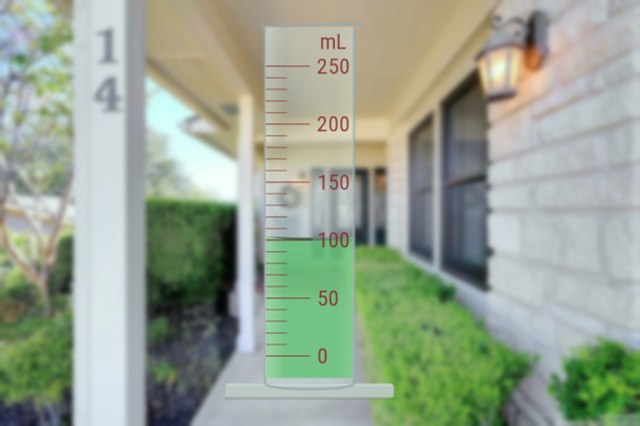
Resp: 100 mL
